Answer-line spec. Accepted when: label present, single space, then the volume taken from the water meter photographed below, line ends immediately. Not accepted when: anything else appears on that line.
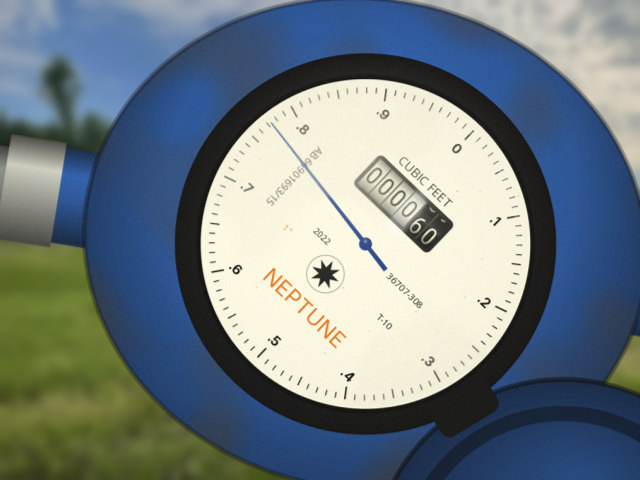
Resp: 59.77 ft³
